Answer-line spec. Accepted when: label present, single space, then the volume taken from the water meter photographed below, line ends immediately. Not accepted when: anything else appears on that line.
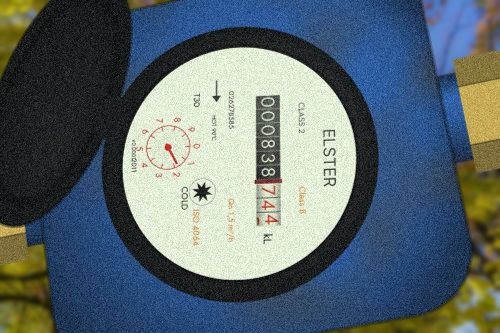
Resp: 838.7441 kL
